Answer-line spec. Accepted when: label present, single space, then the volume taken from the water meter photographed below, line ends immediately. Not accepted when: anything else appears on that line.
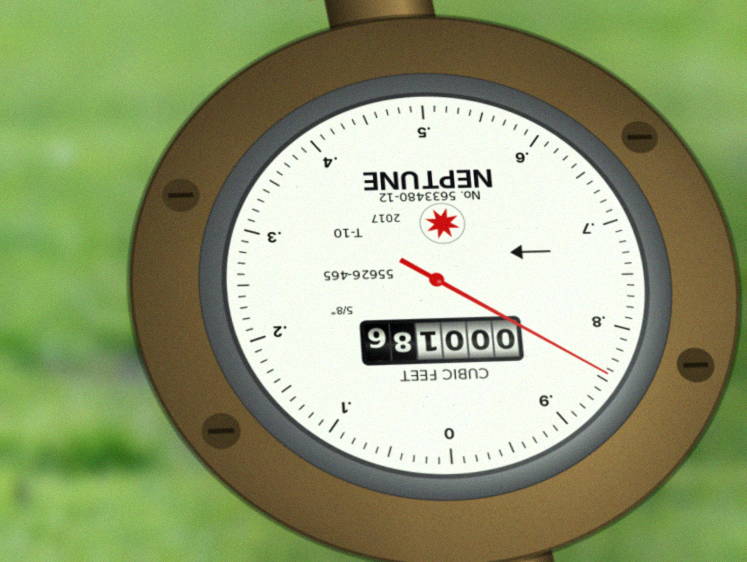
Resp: 185.84 ft³
